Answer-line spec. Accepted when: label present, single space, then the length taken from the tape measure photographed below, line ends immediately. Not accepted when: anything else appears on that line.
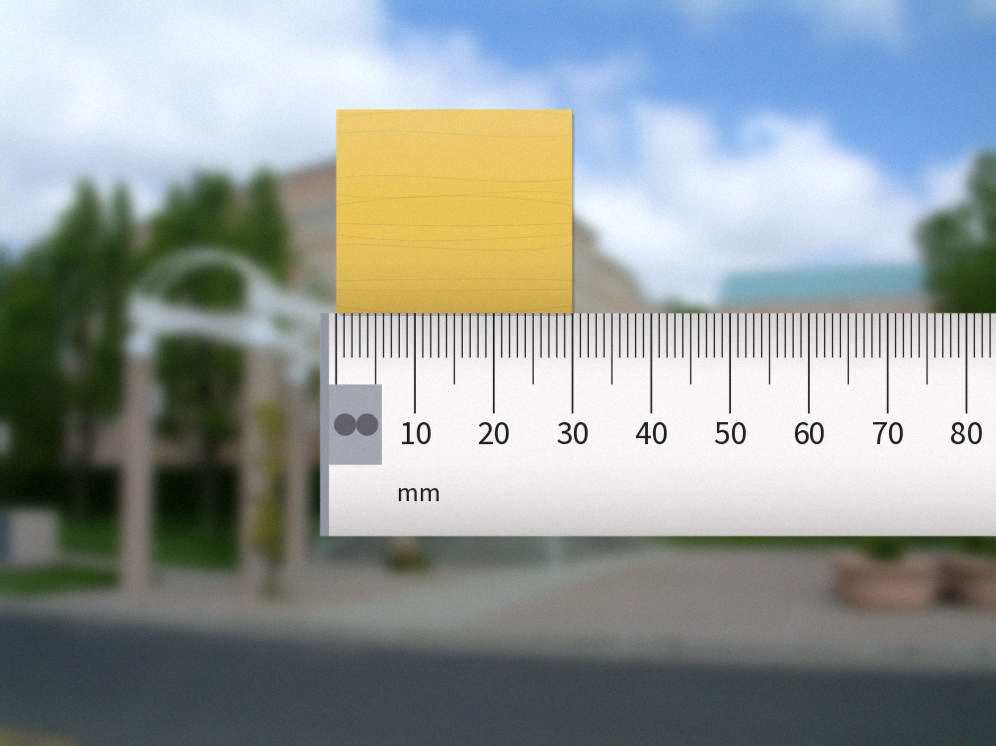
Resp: 30 mm
